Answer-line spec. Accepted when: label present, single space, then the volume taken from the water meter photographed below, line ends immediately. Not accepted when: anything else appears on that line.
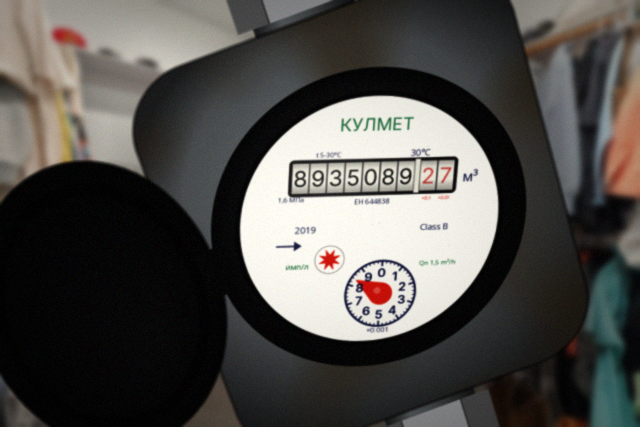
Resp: 8935089.278 m³
